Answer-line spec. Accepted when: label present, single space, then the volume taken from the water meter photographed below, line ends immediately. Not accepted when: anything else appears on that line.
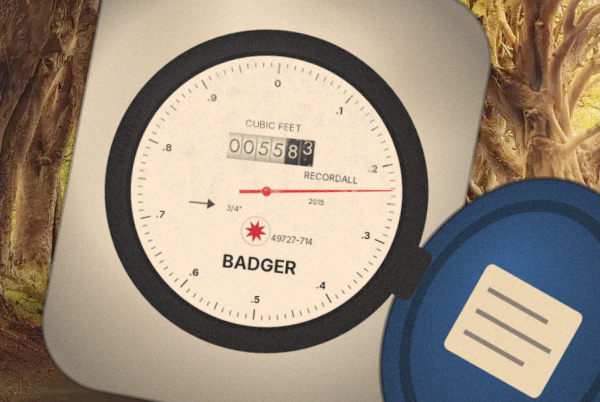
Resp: 5583.23 ft³
